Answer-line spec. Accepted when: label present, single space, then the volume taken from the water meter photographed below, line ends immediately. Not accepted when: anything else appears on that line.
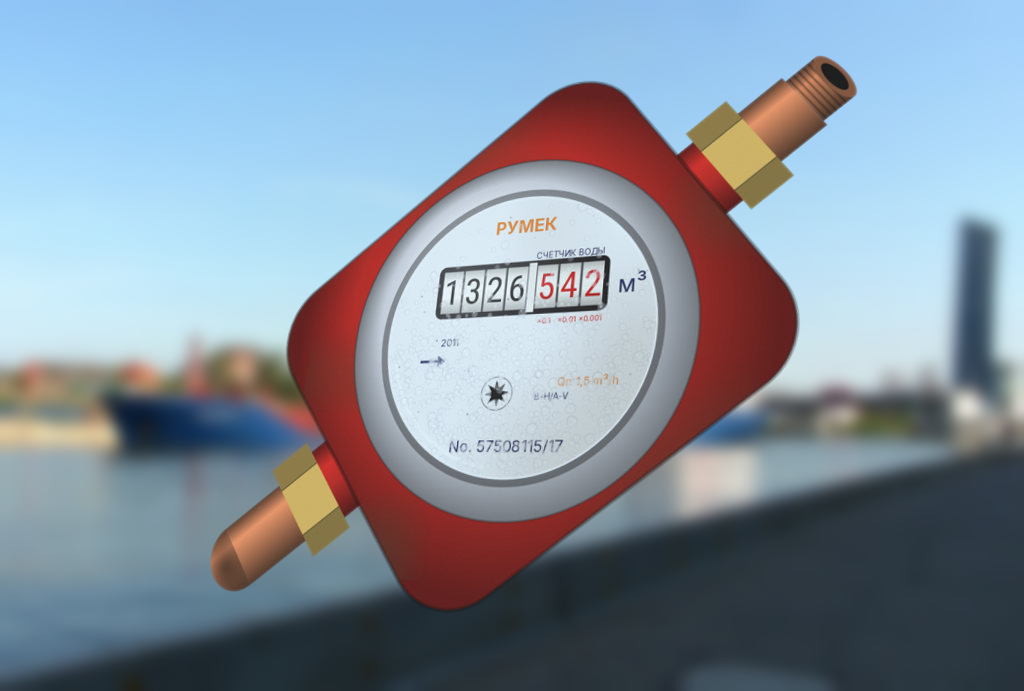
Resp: 1326.542 m³
